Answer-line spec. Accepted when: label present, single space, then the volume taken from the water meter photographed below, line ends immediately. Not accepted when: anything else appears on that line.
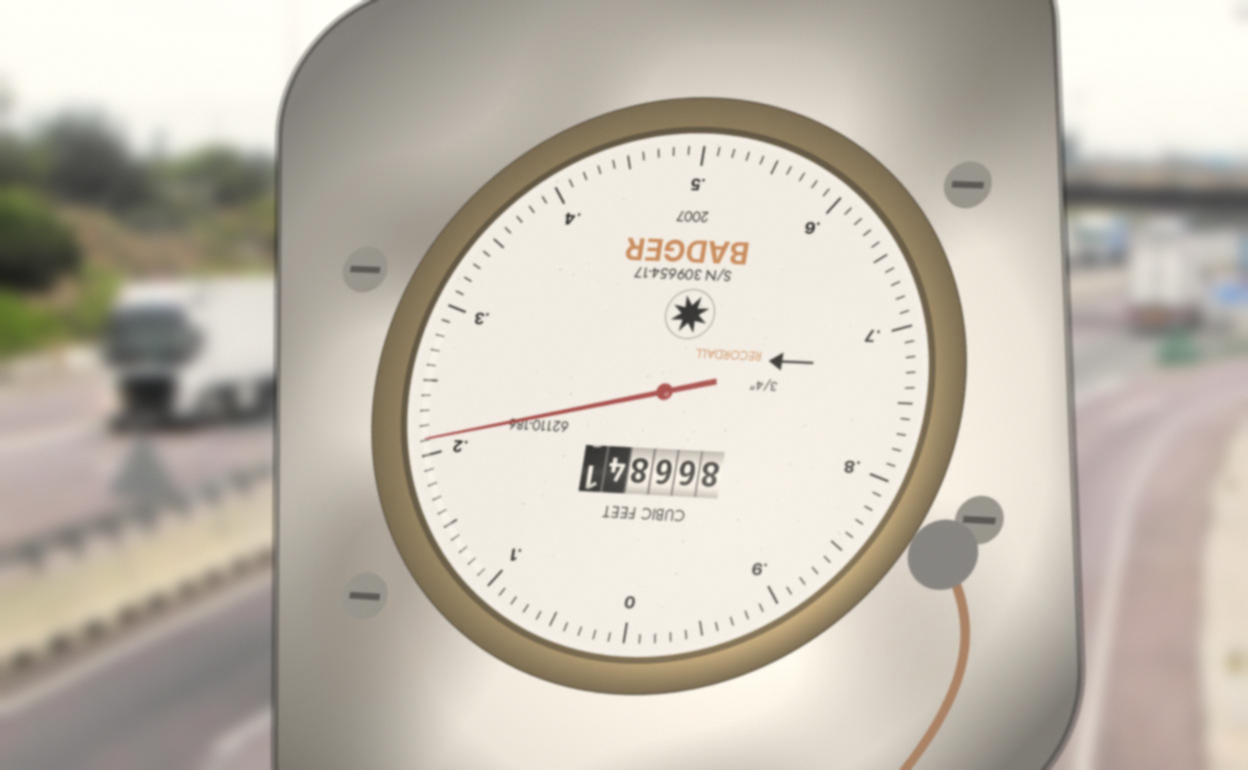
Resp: 866841.21 ft³
